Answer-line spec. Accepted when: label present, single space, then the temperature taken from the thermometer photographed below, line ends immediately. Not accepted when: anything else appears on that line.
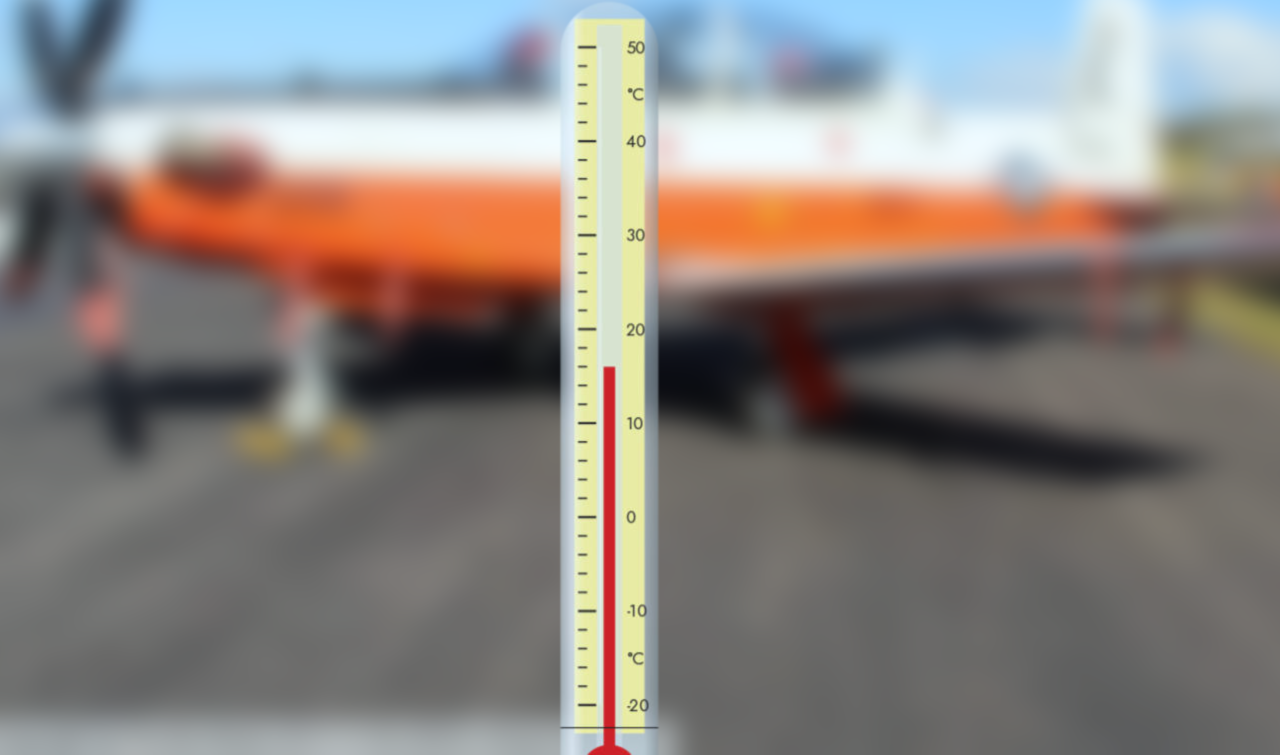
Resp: 16 °C
